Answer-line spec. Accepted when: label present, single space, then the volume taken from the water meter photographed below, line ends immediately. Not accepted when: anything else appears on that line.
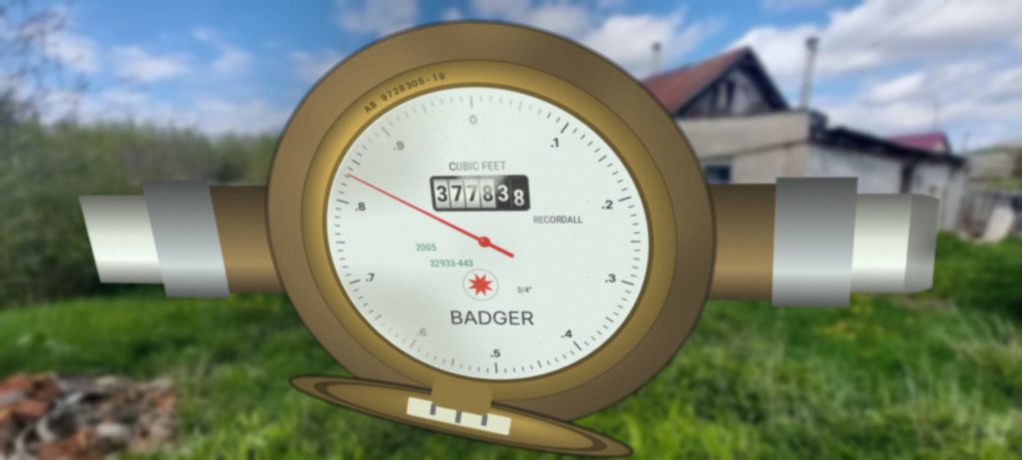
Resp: 377837.83 ft³
